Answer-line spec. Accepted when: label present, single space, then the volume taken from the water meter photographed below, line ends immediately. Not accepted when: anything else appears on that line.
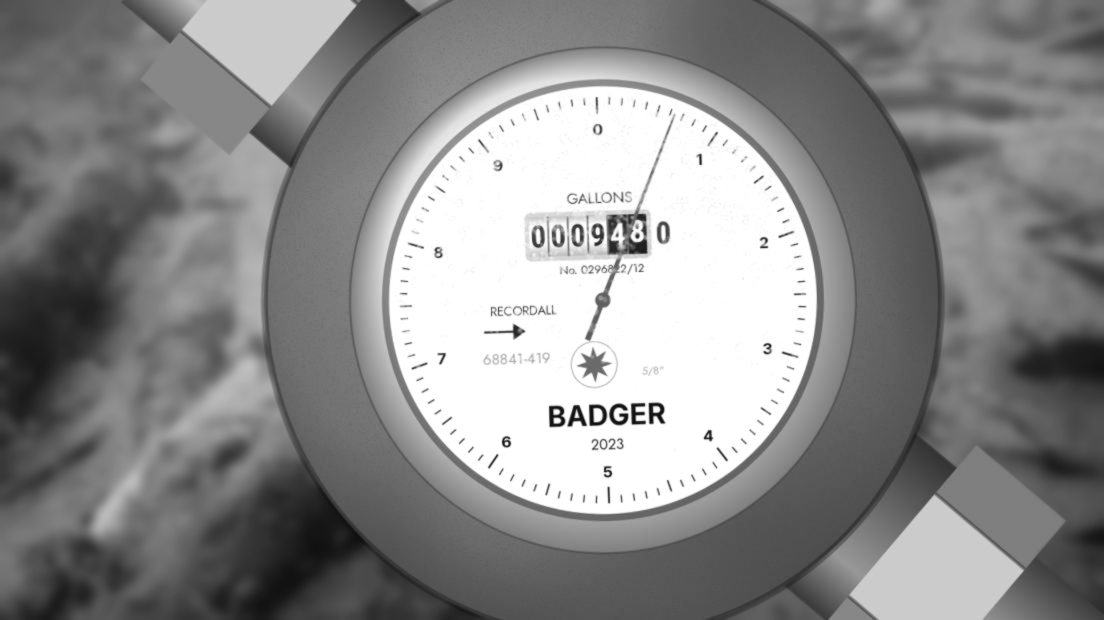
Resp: 9480.6 gal
